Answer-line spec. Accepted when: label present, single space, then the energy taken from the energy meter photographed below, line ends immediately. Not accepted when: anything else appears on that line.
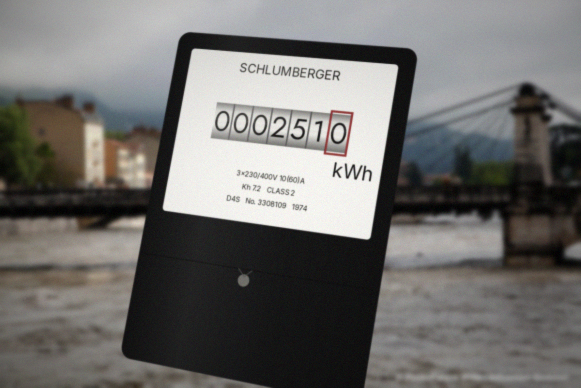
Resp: 251.0 kWh
